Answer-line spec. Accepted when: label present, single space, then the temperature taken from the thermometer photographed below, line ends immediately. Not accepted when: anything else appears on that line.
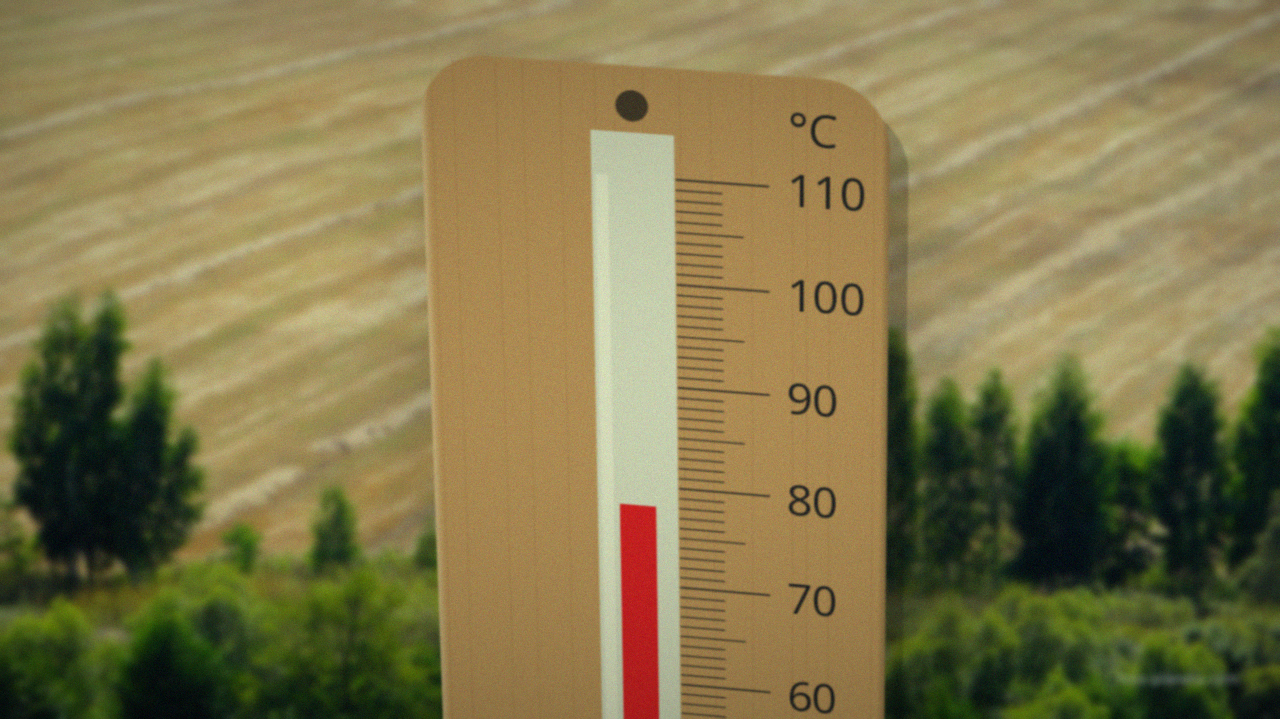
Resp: 78 °C
